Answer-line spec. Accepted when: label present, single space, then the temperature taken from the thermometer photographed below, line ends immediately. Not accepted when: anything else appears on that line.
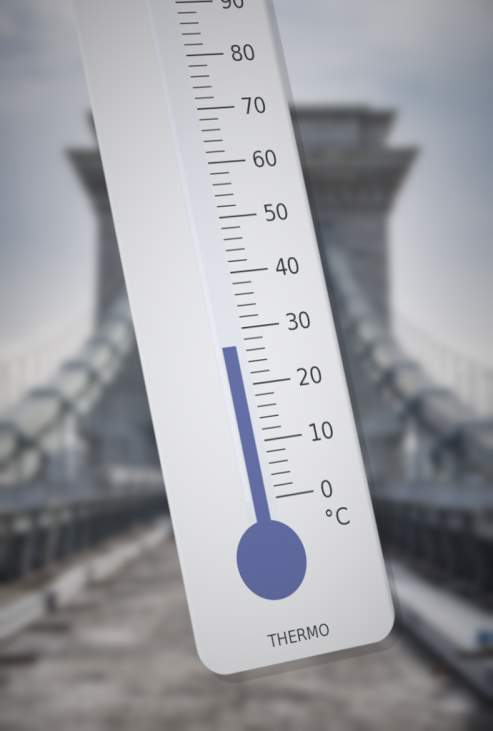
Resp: 27 °C
